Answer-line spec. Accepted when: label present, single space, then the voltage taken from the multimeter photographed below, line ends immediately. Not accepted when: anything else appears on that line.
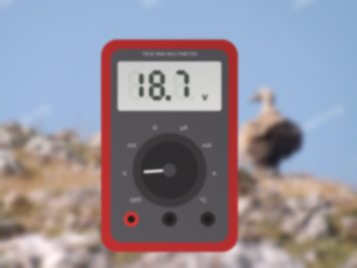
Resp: 18.7 V
